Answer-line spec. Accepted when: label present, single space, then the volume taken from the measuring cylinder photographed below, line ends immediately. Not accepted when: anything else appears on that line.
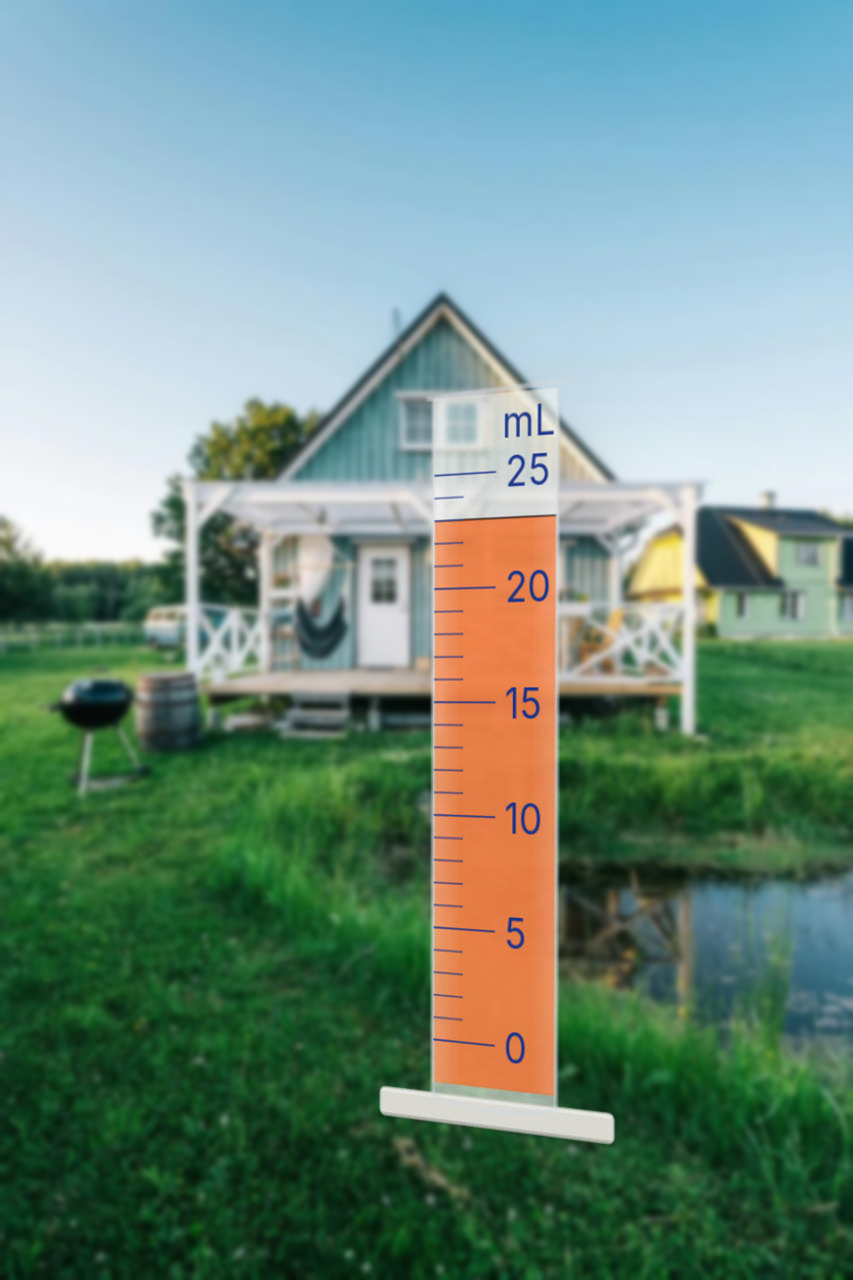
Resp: 23 mL
